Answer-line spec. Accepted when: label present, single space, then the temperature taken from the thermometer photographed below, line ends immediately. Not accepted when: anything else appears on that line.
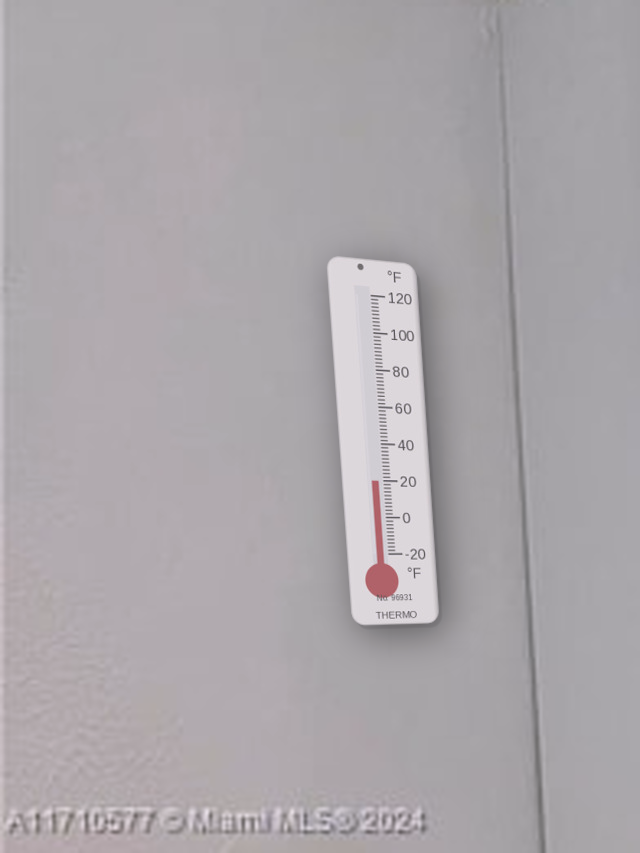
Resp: 20 °F
